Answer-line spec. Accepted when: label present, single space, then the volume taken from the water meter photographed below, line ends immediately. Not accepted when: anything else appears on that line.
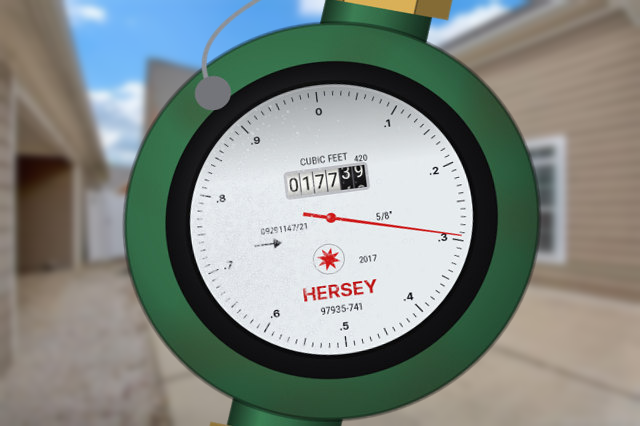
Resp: 17739.29 ft³
